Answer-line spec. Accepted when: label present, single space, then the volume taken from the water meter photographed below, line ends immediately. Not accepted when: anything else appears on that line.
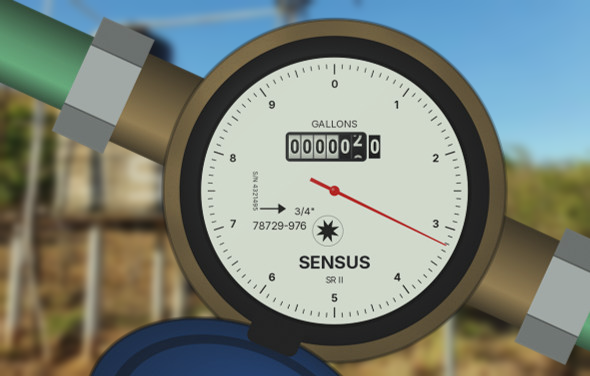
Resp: 23.2 gal
